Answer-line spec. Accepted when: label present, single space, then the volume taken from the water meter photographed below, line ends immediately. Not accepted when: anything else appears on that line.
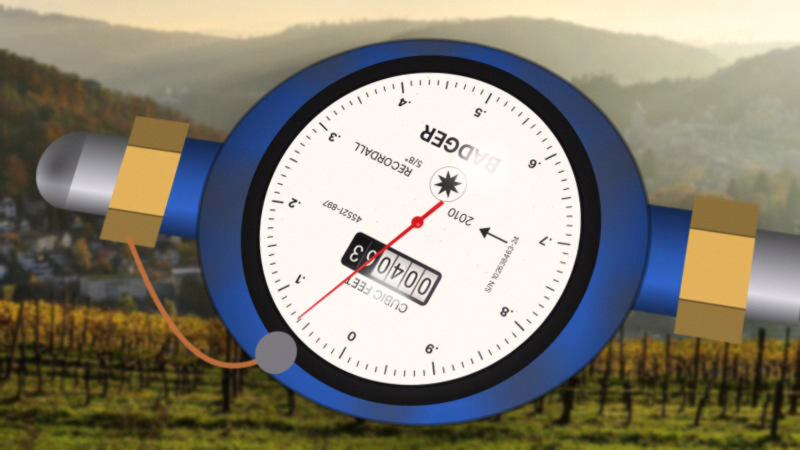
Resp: 4063.06 ft³
